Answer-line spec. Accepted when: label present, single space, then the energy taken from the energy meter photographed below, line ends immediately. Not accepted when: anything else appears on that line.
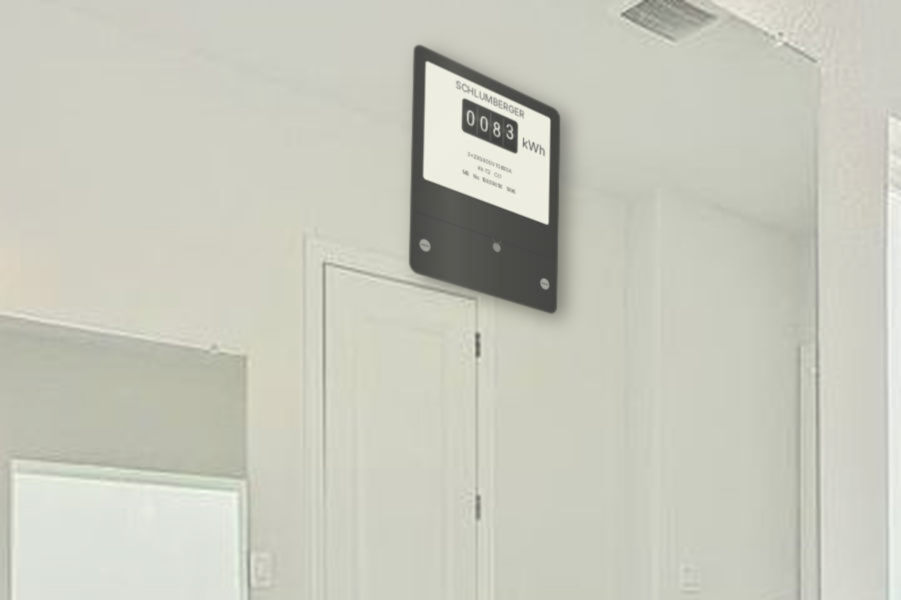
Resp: 83 kWh
